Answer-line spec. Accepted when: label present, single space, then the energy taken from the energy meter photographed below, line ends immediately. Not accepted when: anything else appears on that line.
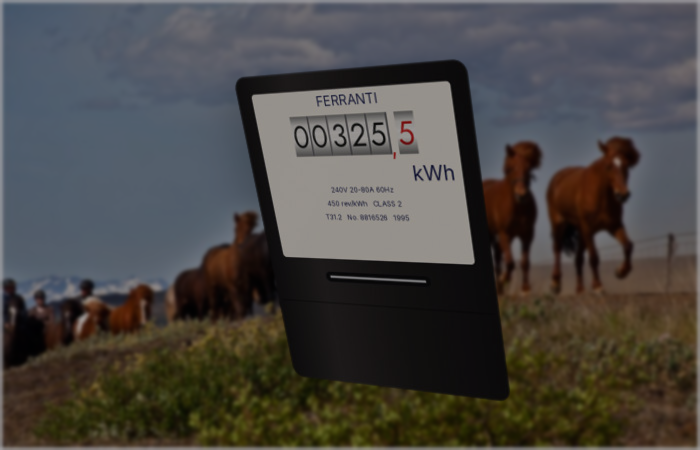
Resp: 325.5 kWh
